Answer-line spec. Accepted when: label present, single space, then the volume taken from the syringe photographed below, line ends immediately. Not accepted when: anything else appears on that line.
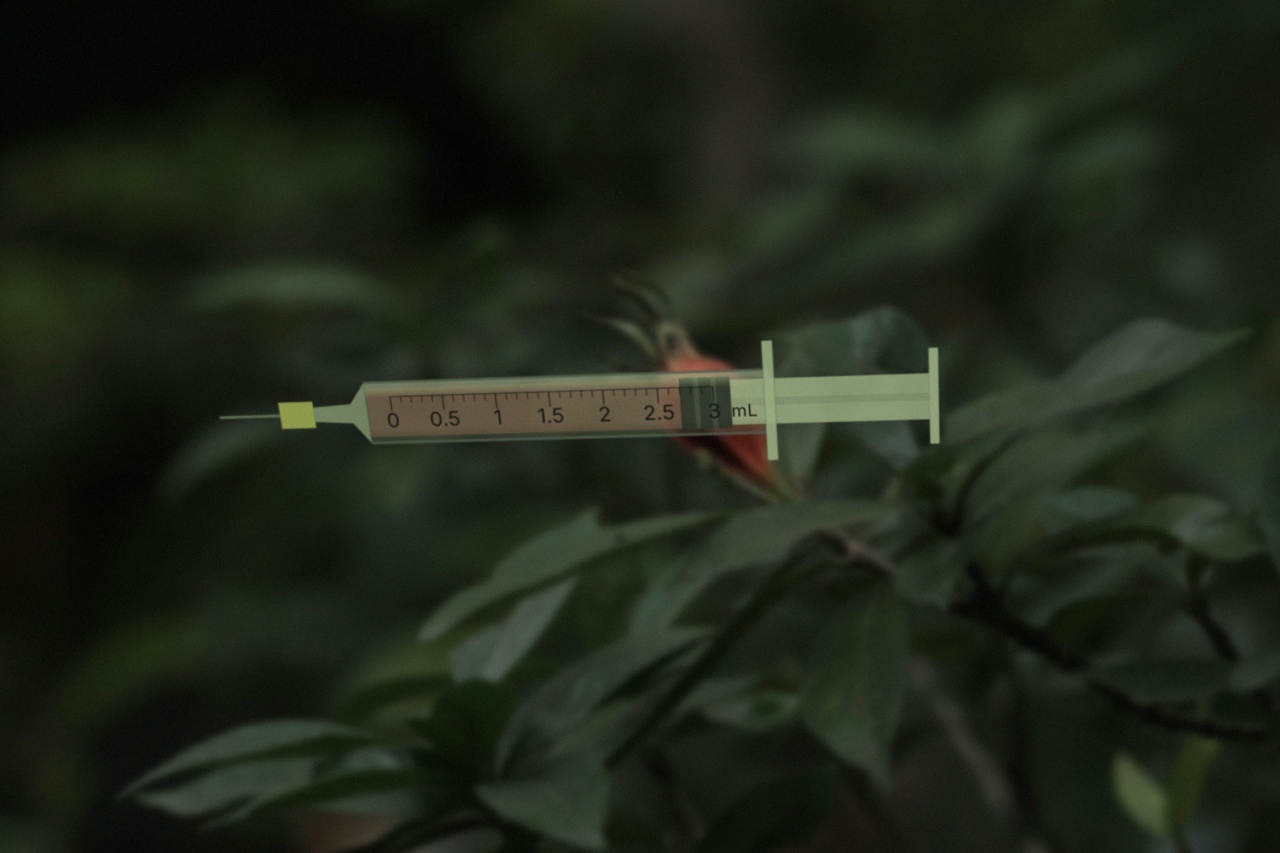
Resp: 2.7 mL
